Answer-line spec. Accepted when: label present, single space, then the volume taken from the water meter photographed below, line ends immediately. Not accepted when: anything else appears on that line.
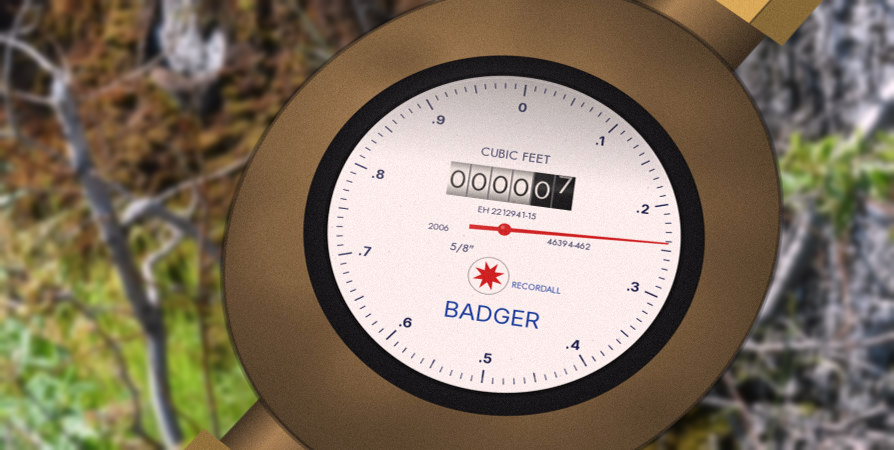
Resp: 7.24 ft³
